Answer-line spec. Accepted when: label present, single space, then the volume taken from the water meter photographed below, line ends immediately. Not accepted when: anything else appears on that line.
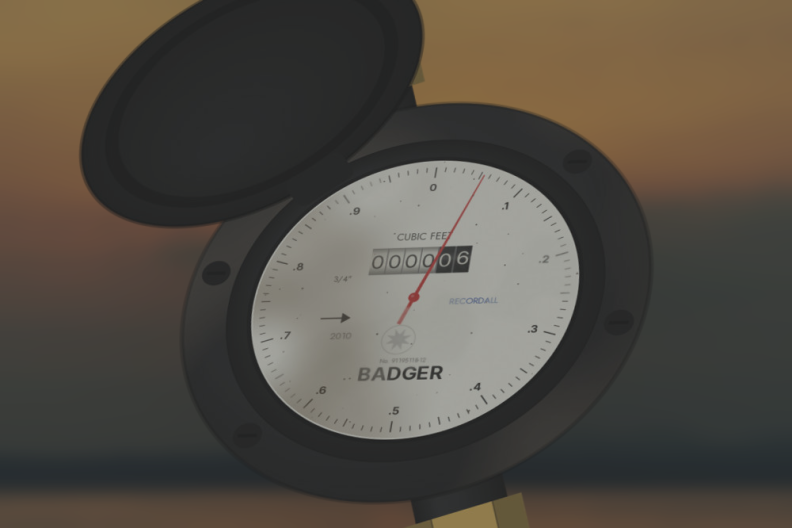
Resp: 6.05 ft³
